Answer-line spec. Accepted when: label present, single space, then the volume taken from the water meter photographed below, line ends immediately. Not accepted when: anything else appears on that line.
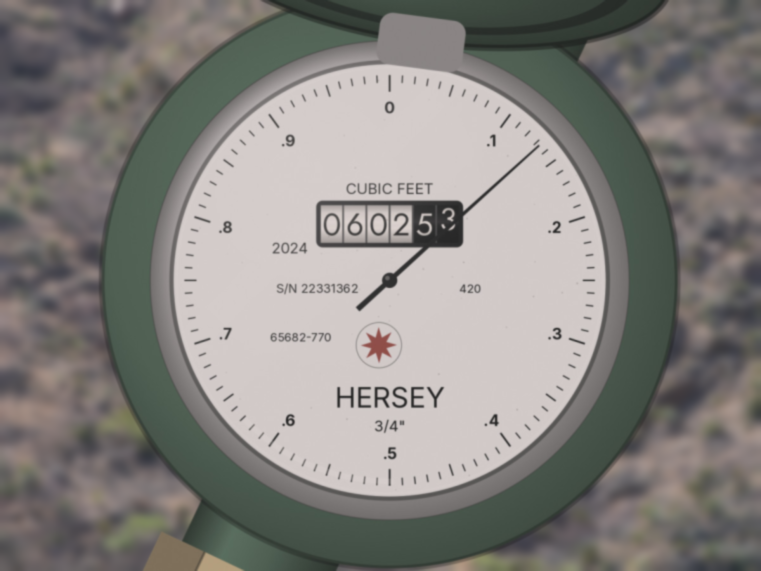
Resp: 60253.13 ft³
